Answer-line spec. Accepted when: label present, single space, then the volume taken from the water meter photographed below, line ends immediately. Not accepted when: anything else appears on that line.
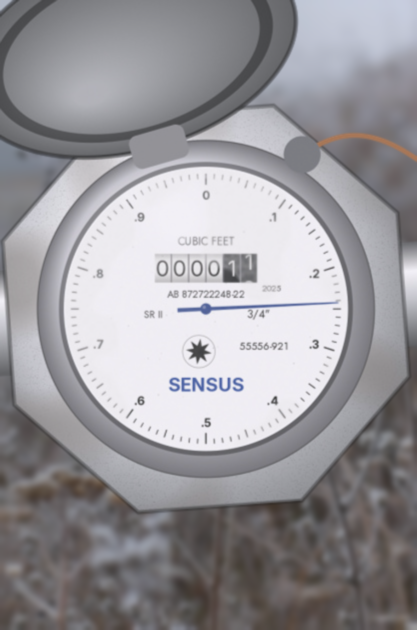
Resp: 11.24 ft³
